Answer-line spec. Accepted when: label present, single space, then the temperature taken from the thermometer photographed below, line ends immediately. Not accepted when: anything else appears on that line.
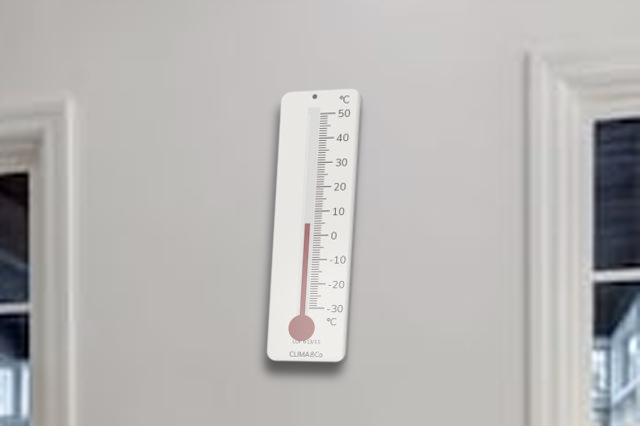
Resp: 5 °C
